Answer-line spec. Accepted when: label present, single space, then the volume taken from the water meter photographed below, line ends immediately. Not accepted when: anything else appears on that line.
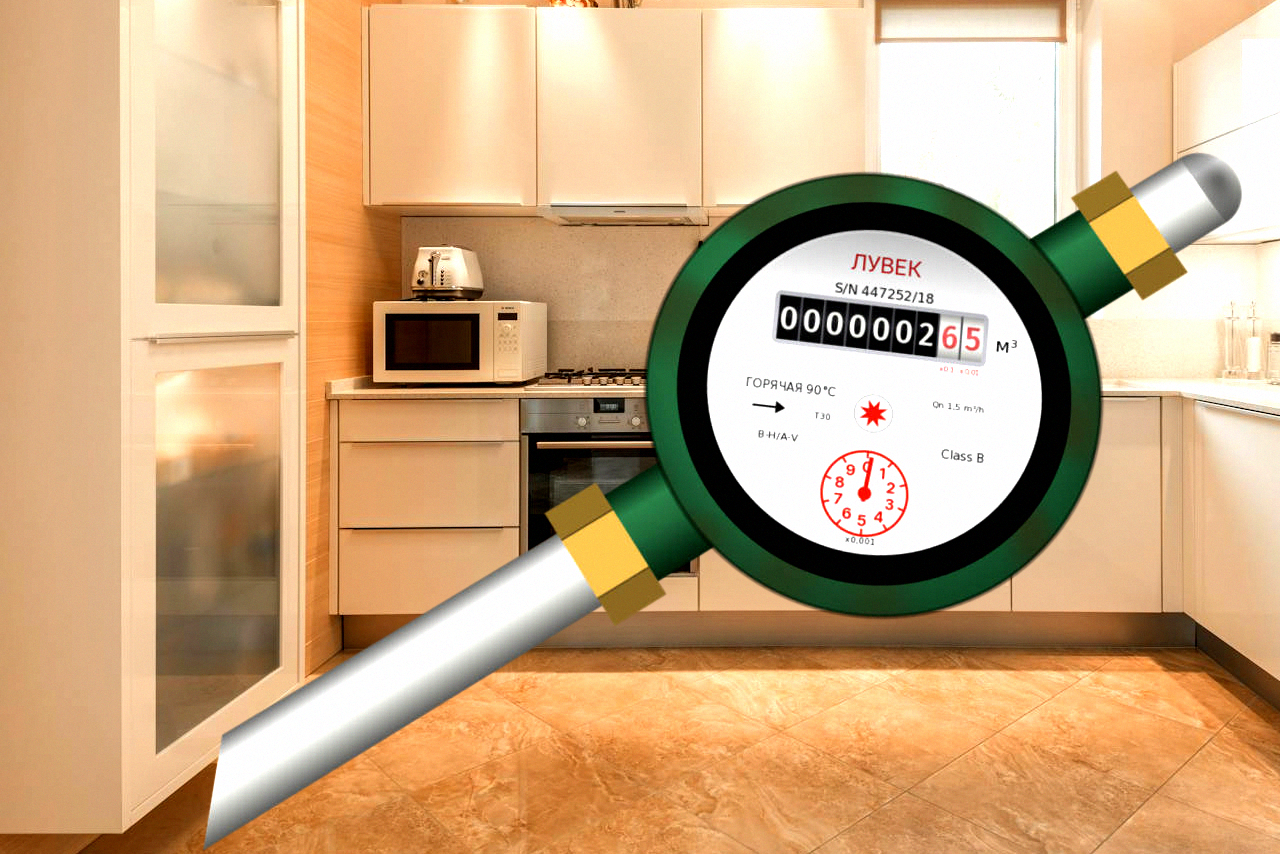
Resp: 2.650 m³
